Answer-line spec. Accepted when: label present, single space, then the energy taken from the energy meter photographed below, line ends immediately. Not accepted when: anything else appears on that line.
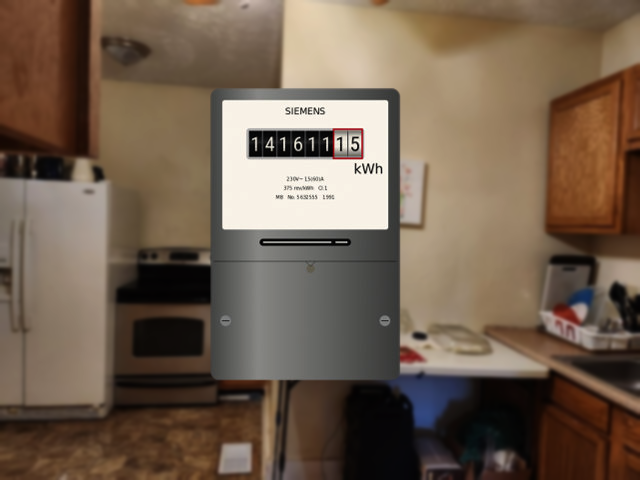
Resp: 141611.15 kWh
